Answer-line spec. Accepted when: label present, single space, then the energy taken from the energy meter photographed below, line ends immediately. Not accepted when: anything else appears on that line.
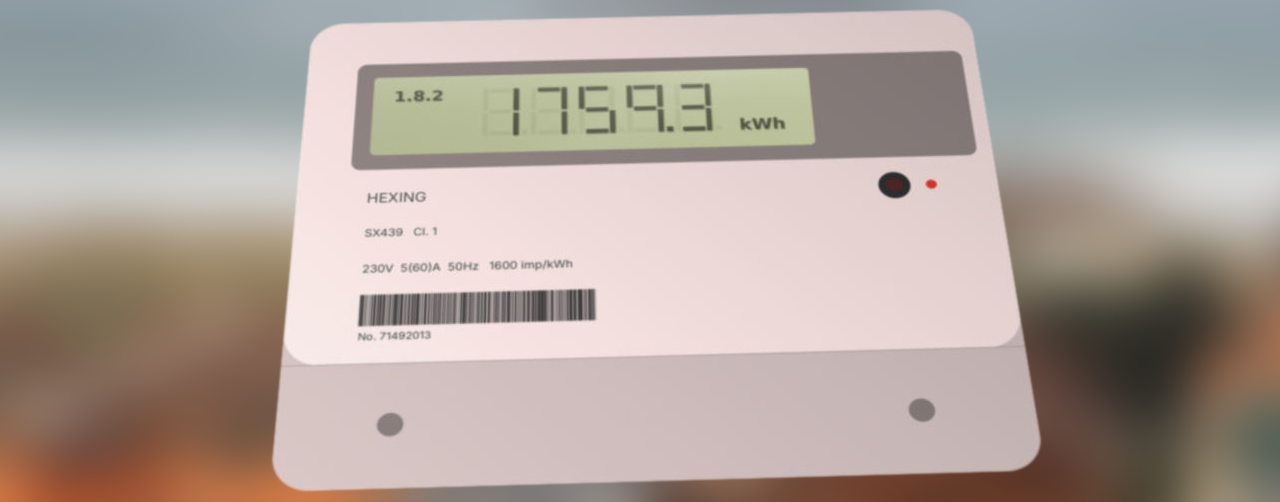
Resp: 1759.3 kWh
